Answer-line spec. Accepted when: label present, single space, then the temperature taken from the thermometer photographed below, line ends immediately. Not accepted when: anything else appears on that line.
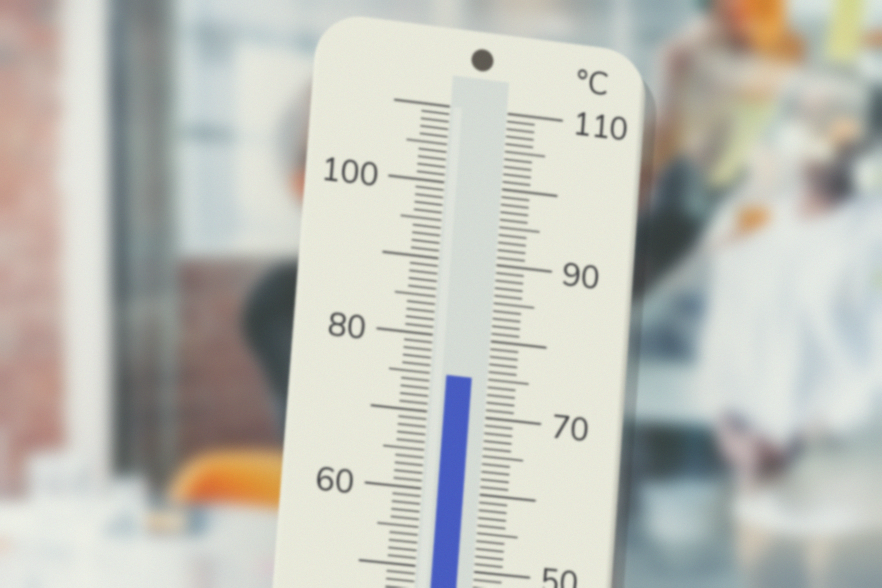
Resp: 75 °C
